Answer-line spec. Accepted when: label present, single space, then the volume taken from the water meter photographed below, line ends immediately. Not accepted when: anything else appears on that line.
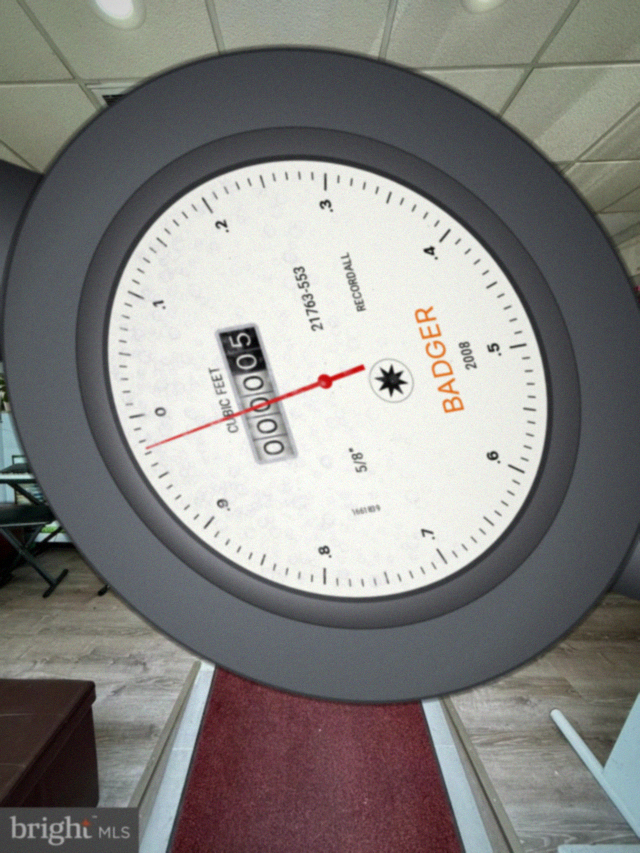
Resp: 4.97 ft³
